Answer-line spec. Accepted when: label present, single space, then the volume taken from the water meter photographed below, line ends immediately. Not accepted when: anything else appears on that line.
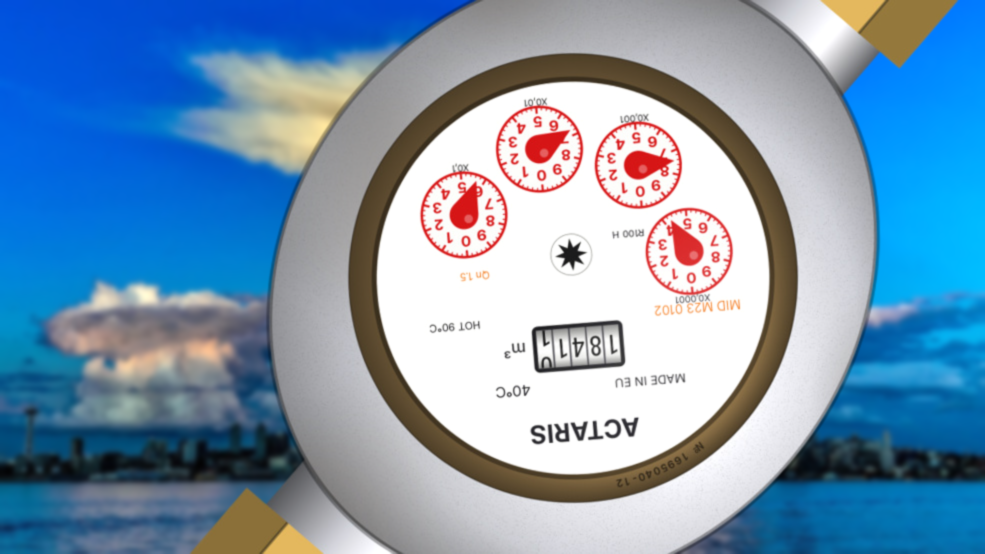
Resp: 18410.5674 m³
